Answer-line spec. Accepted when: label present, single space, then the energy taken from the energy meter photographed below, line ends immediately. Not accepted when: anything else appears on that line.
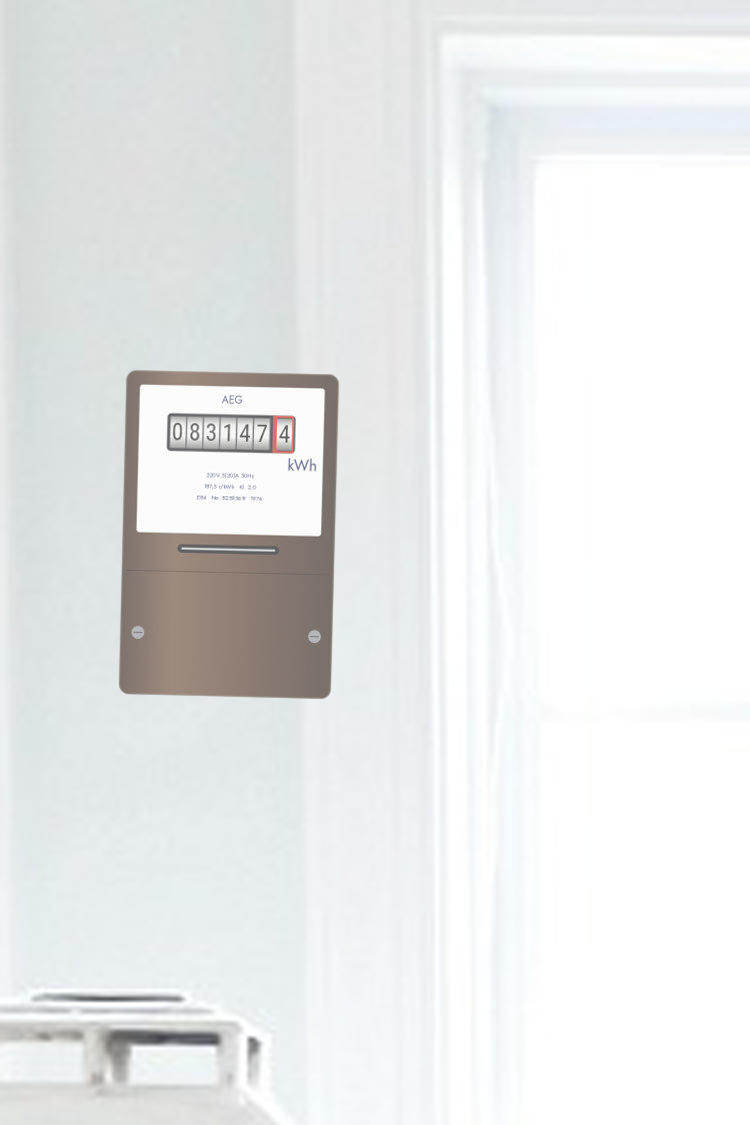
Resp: 83147.4 kWh
